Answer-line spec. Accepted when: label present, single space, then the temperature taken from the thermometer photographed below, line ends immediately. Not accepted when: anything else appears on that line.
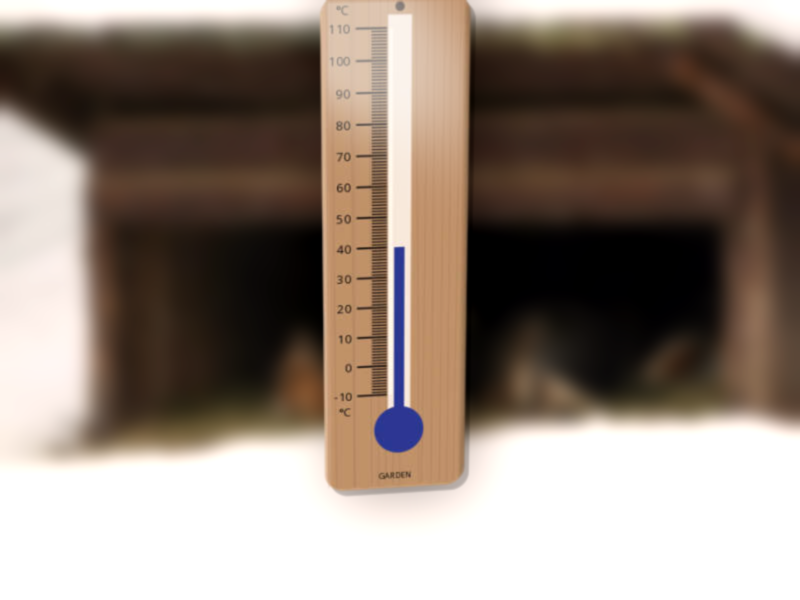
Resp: 40 °C
